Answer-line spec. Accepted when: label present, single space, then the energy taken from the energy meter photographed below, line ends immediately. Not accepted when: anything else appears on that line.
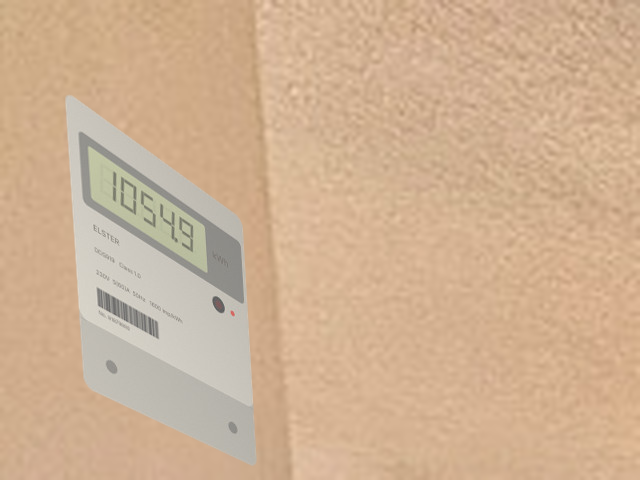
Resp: 1054.9 kWh
